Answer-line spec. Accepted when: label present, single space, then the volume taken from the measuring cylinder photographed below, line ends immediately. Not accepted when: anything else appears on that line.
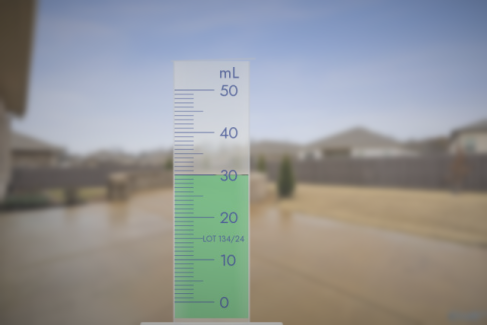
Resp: 30 mL
